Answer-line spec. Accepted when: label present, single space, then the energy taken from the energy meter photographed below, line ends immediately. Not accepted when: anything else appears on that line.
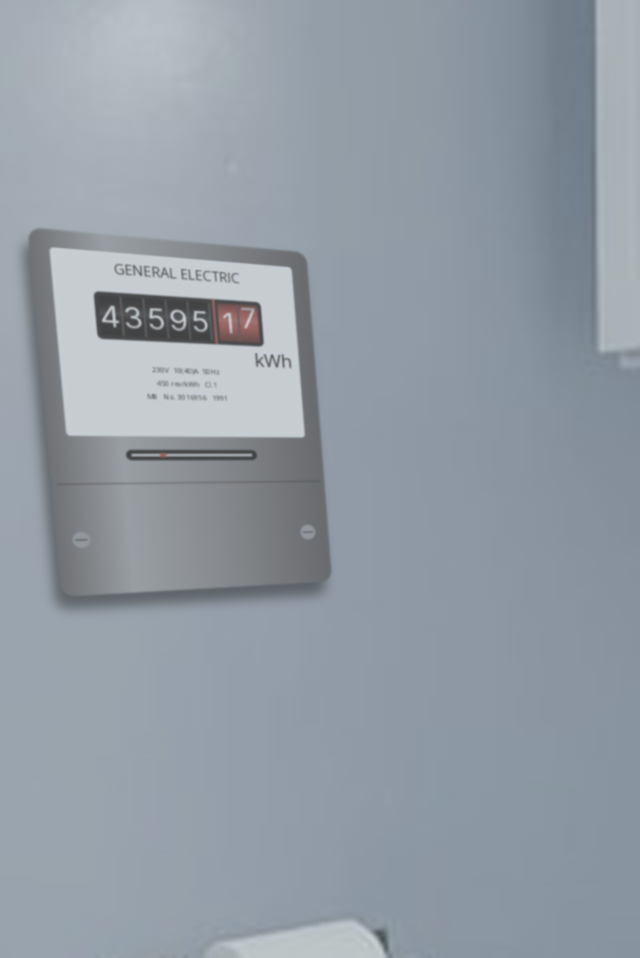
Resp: 43595.17 kWh
